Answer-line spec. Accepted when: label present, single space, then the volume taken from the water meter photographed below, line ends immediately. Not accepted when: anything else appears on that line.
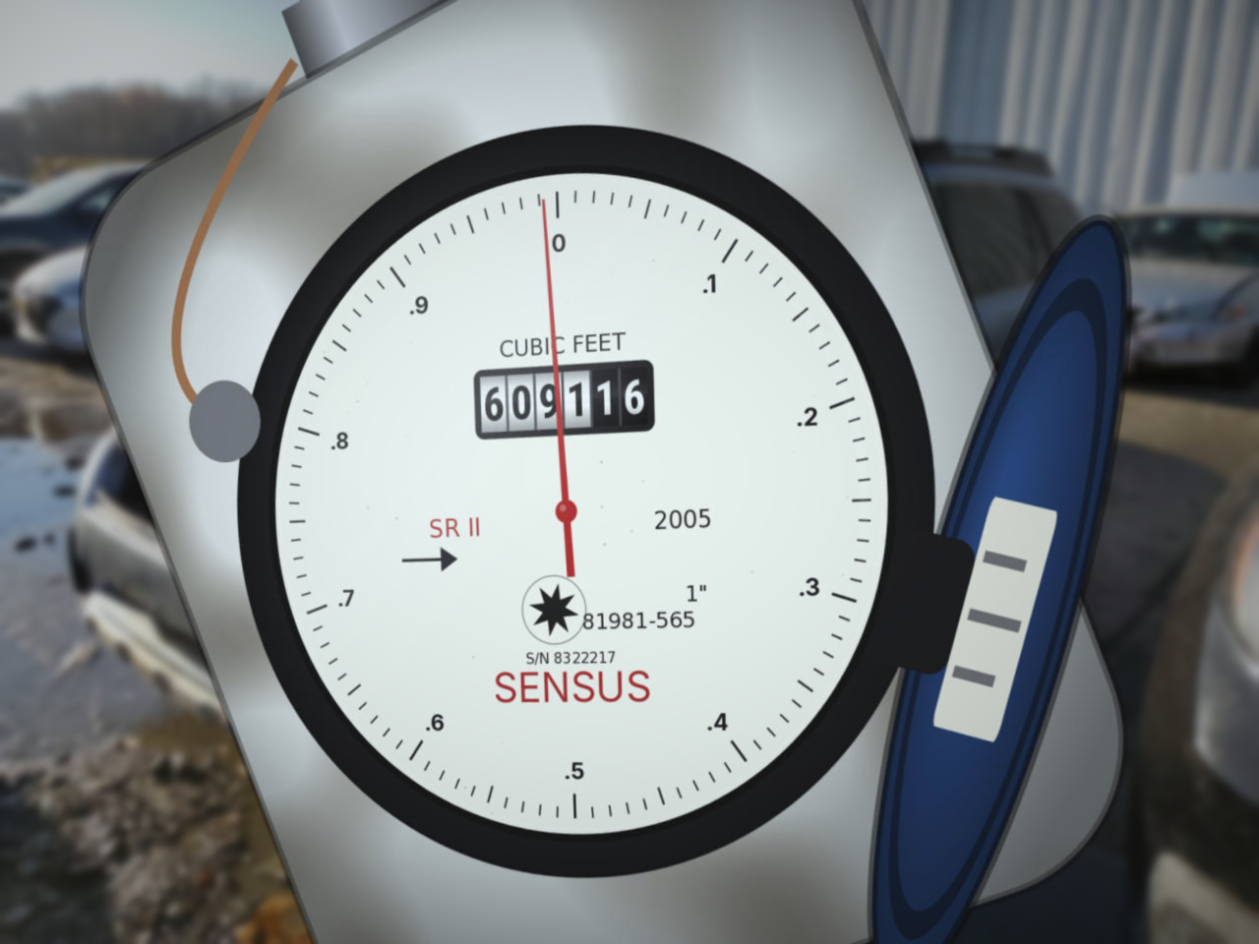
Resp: 609115.99 ft³
